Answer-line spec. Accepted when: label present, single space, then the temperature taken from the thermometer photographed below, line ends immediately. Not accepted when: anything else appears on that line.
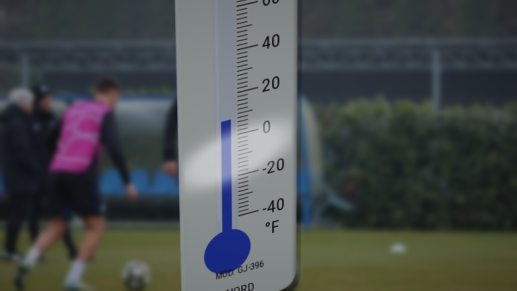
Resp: 8 °F
